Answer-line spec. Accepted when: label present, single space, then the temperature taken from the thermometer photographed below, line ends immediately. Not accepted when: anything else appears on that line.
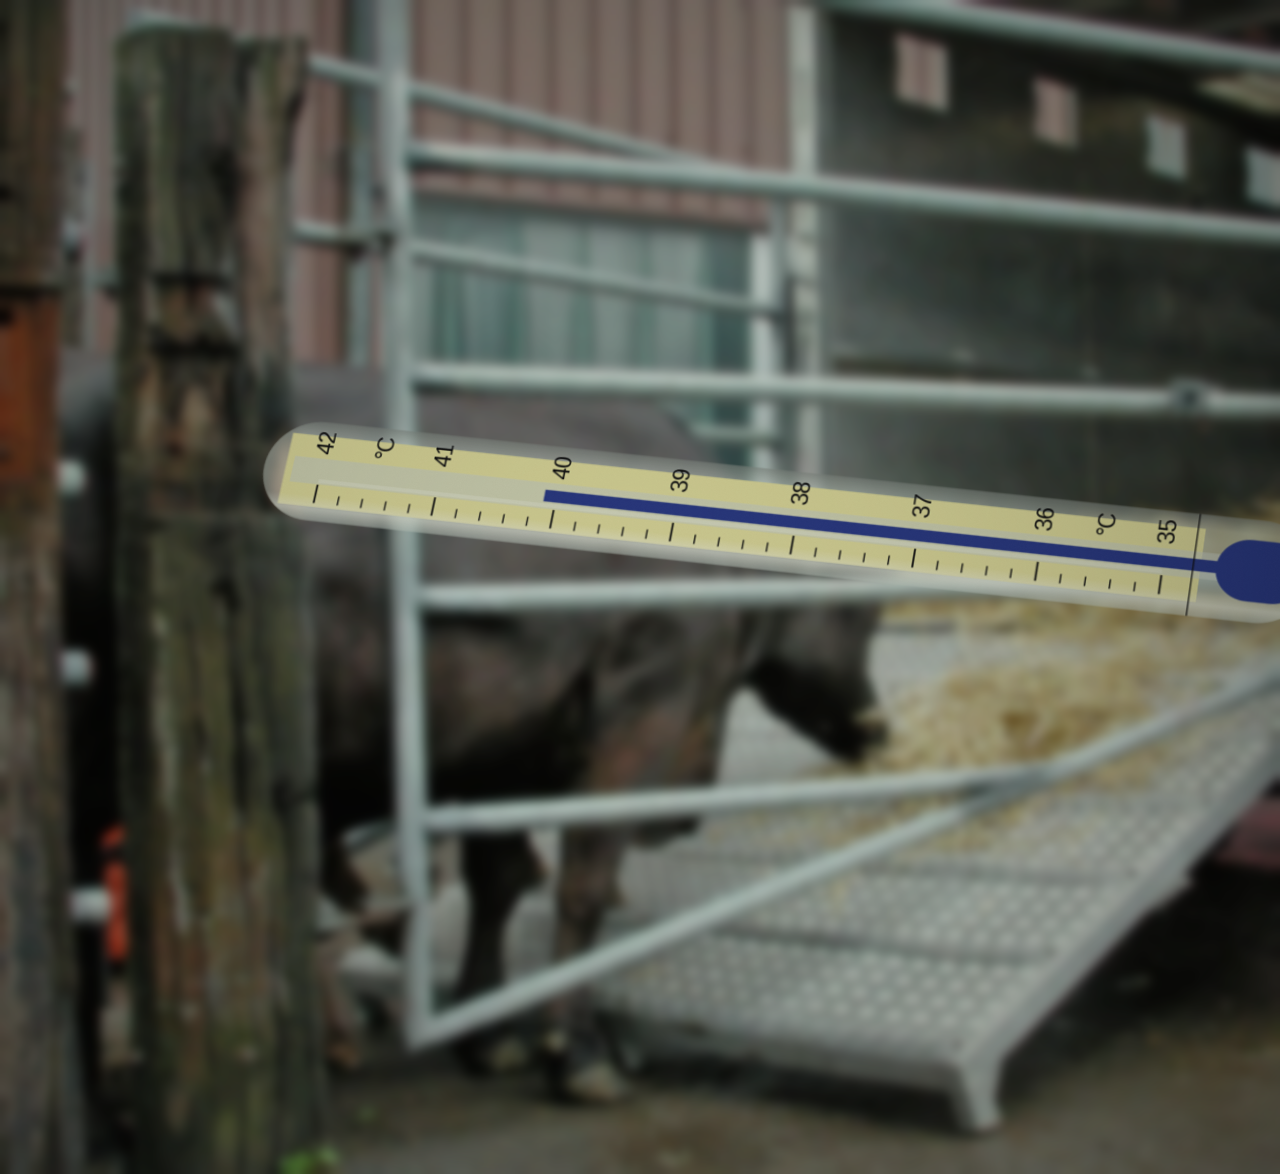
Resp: 40.1 °C
